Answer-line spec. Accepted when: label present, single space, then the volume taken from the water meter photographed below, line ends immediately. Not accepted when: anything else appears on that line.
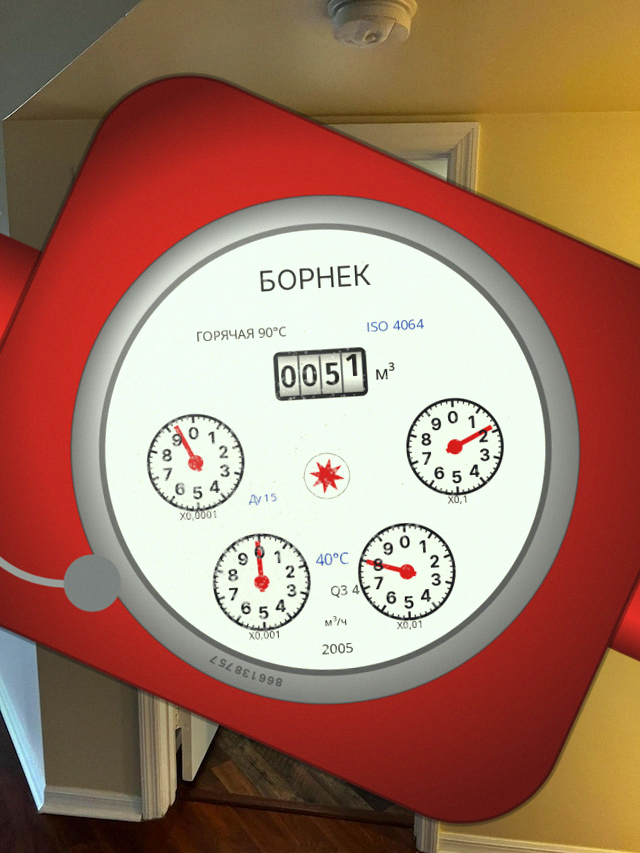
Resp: 51.1799 m³
